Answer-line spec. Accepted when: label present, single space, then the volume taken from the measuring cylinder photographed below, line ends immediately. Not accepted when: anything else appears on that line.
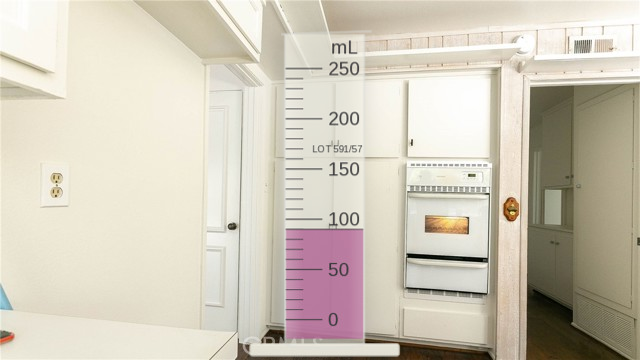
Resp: 90 mL
